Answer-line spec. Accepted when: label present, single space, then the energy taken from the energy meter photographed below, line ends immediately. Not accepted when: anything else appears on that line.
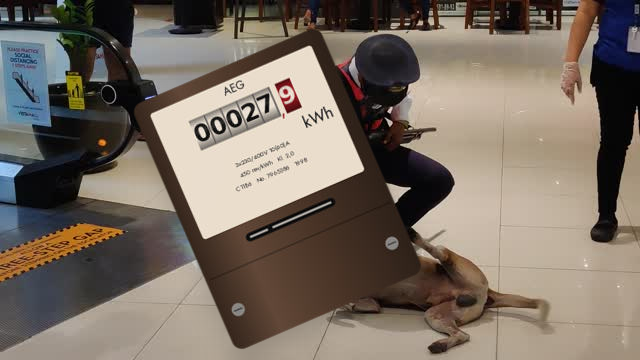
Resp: 27.9 kWh
